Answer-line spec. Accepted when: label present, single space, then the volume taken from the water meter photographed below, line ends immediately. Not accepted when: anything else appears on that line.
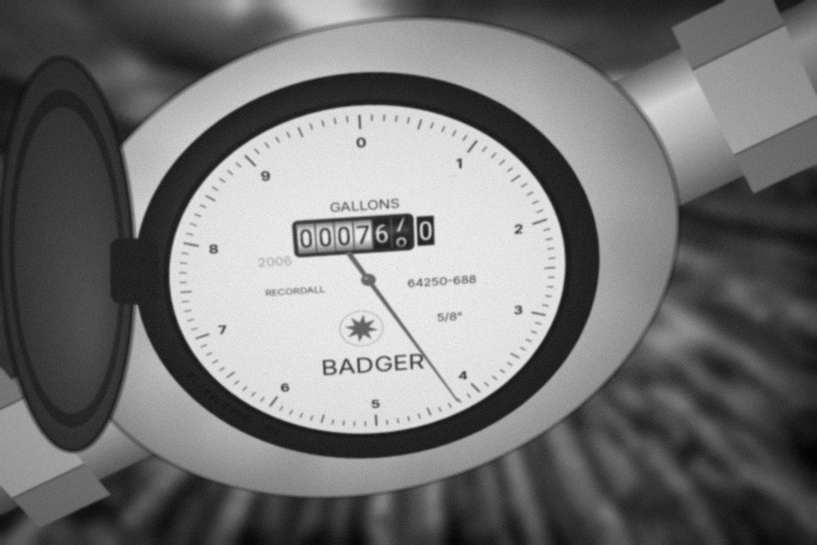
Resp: 7674.2 gal
